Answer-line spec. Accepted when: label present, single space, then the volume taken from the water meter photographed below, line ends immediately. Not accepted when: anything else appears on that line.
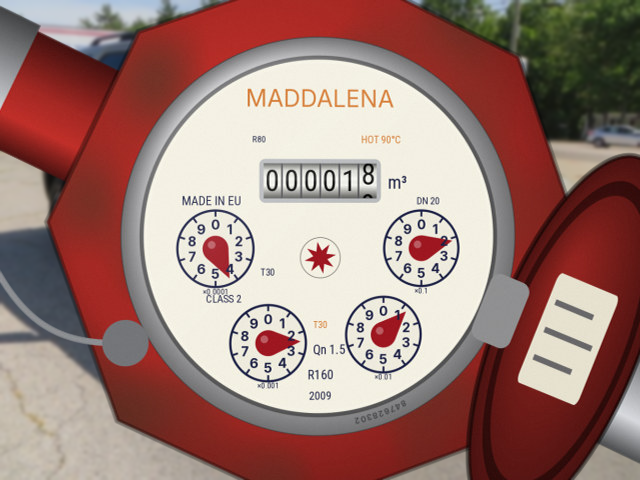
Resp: 18.2124 m³
